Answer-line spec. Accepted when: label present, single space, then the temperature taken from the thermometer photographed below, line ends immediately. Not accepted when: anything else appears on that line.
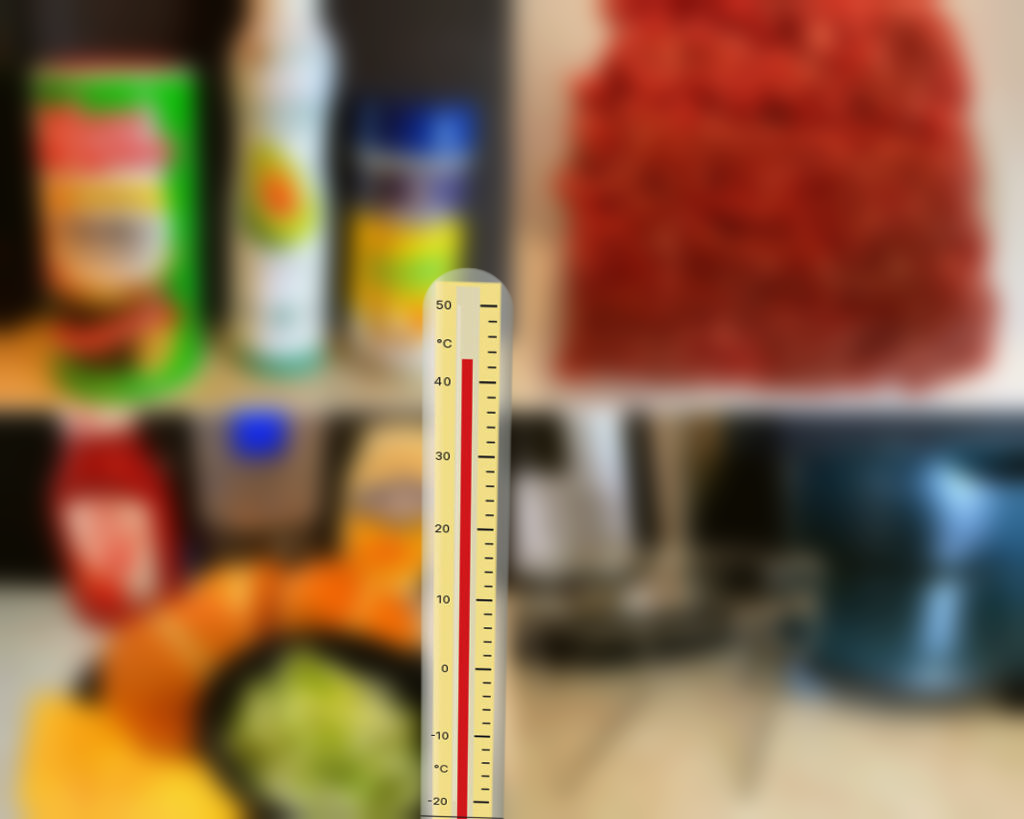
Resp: 43 °C
